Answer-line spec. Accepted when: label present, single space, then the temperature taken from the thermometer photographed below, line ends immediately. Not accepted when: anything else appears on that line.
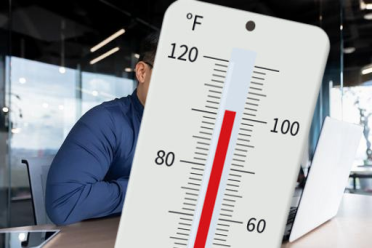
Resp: 102 °F
